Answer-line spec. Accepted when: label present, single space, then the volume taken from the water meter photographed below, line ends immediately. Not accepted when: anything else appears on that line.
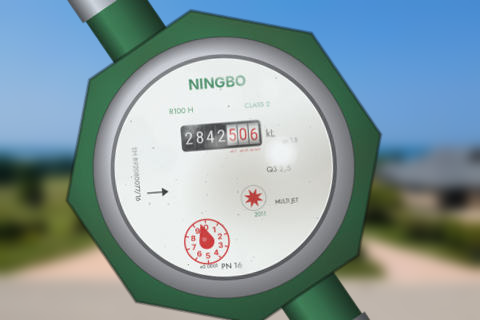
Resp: 2842.5059 kL
